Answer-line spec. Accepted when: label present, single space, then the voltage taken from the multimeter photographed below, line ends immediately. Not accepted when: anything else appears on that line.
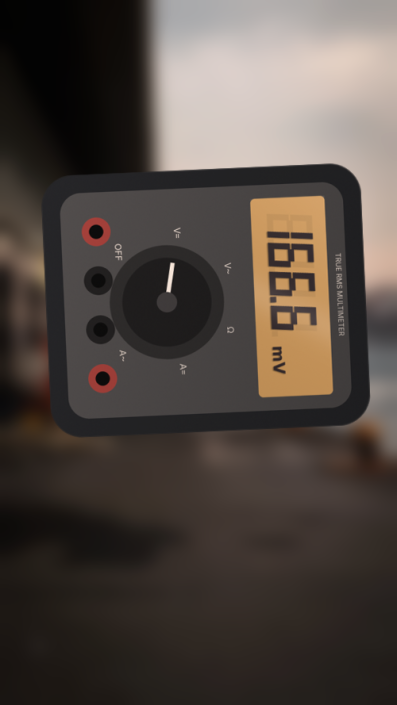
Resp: 166.6 mV
